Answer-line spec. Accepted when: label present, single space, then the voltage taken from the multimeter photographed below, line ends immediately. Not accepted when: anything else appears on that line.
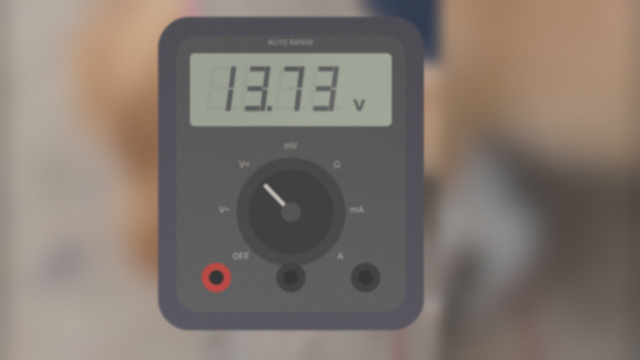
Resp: 13.73 V
